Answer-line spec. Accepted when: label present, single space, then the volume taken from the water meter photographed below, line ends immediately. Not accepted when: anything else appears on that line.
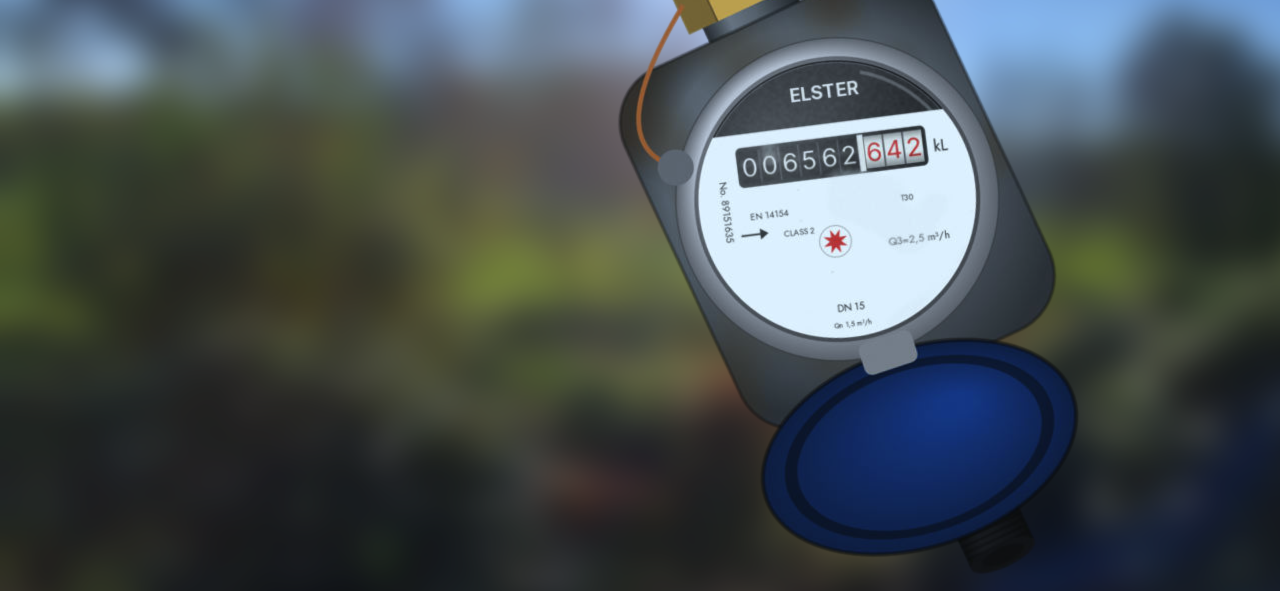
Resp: 6562.642 kL
